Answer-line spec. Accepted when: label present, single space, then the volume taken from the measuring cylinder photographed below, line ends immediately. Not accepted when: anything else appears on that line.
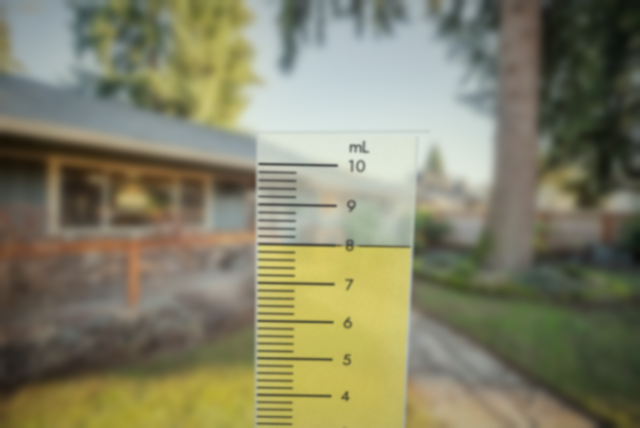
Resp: 8 mL
